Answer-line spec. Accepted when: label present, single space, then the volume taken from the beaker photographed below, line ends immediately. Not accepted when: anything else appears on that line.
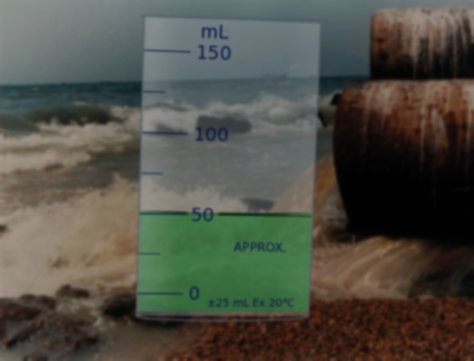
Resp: 50 mL
